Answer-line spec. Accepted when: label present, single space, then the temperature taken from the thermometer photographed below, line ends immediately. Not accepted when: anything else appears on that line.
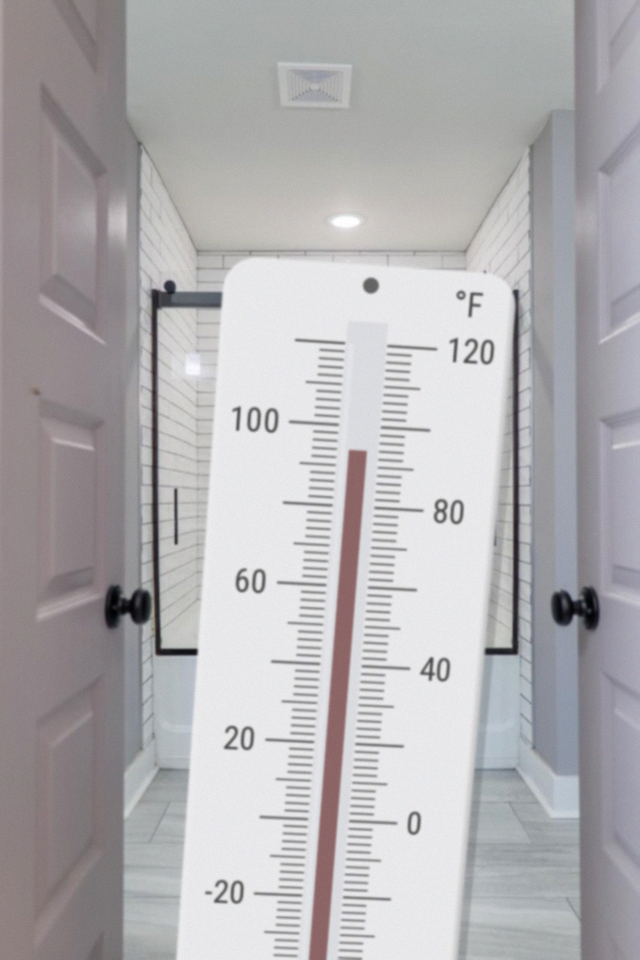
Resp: 94 °F
